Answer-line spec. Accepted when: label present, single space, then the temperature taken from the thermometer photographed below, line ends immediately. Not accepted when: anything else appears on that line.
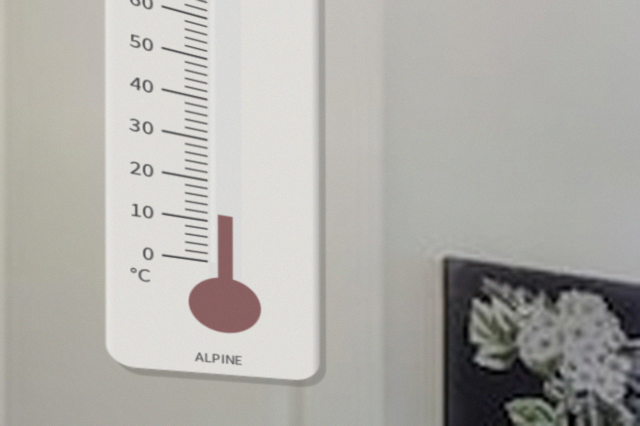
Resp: 12 °C
